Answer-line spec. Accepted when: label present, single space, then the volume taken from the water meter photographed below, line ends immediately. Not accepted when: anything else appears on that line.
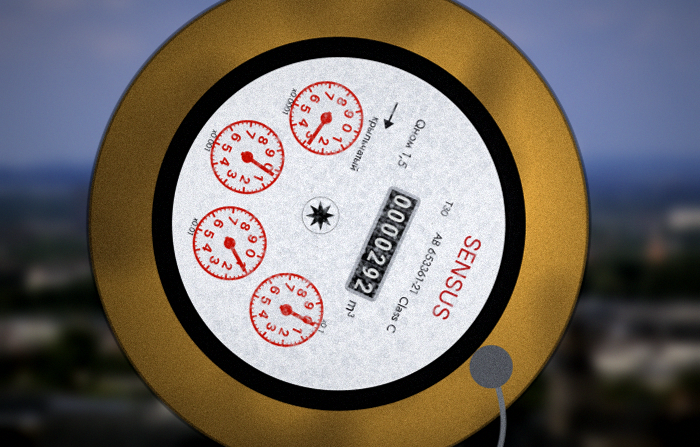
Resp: 292.0102 m³
